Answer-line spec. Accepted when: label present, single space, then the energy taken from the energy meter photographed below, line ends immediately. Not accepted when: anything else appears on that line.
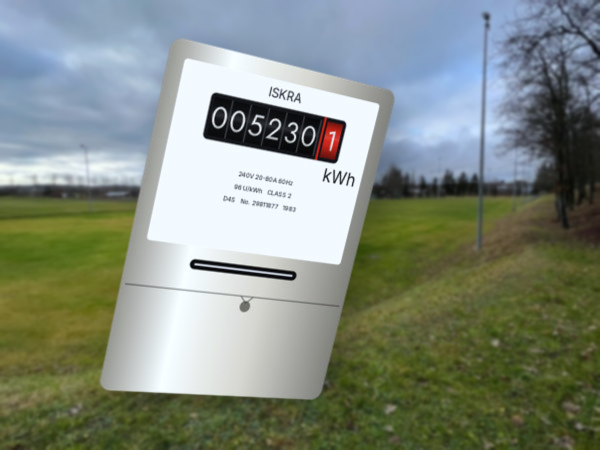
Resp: 5230.1 kWh
